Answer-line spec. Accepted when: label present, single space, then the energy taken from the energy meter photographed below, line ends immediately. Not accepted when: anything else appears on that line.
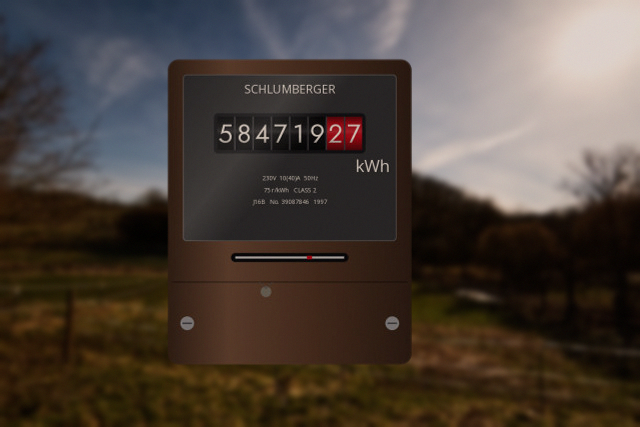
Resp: 584719.27 kWh
